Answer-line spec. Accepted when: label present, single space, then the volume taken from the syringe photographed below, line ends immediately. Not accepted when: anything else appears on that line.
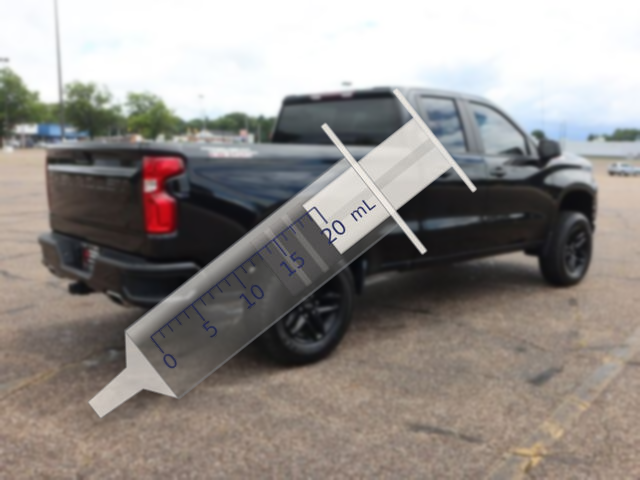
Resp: 13 mL
